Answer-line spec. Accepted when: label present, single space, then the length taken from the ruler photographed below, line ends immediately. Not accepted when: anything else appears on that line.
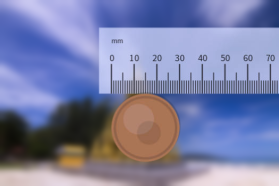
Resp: 30 mm
